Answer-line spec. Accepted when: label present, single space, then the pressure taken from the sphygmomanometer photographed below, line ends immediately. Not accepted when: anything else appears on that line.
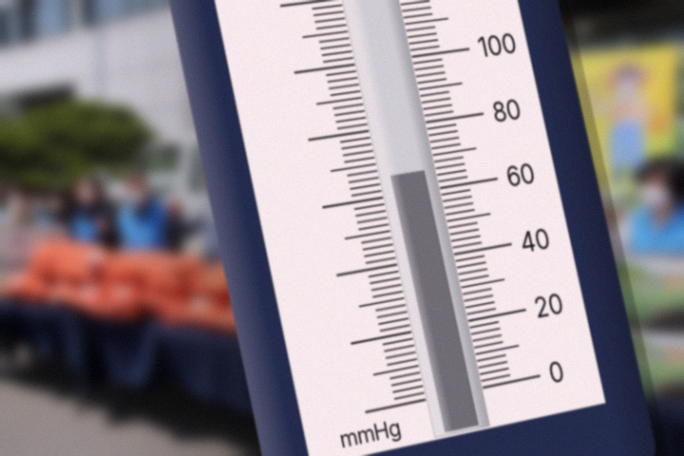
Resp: 66 mmHg
